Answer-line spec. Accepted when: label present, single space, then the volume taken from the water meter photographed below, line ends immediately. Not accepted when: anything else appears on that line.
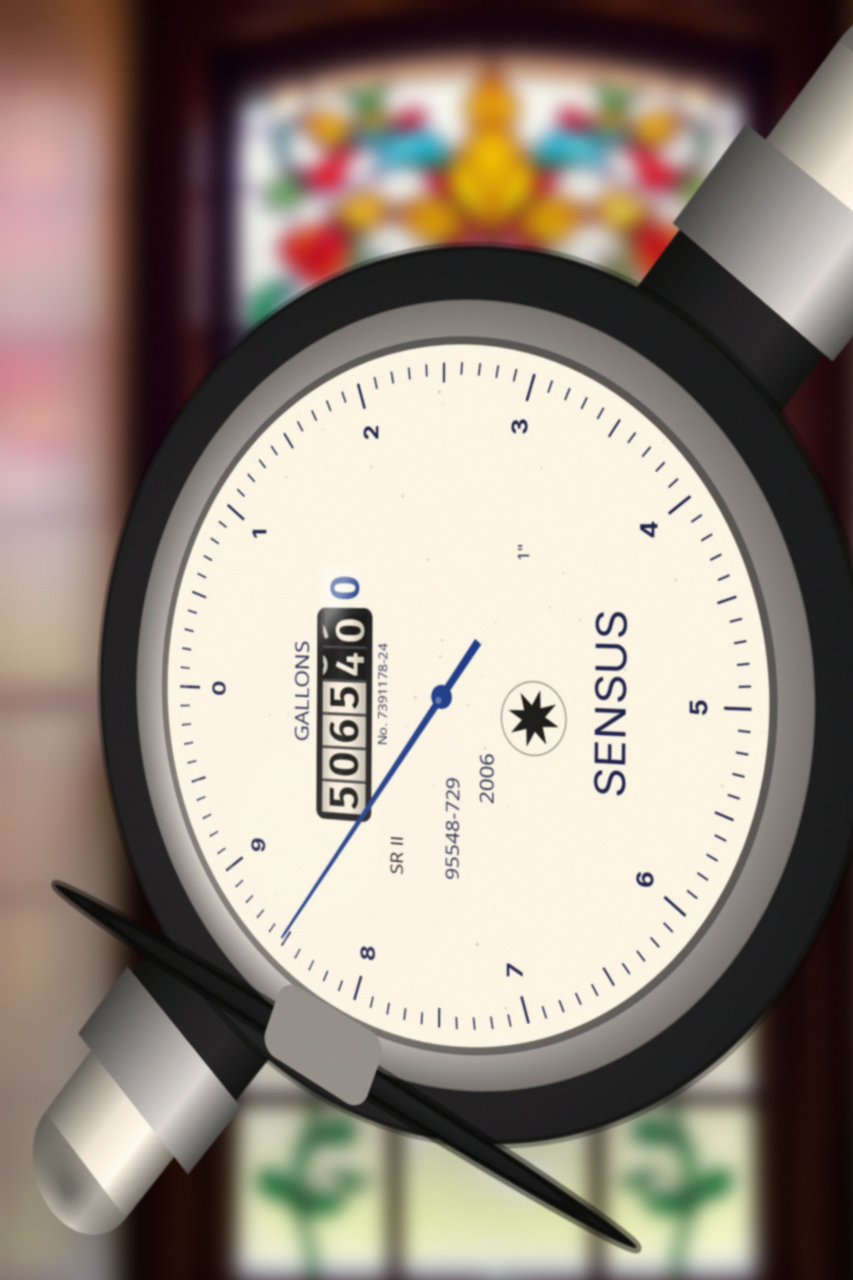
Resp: 5065398.5 gal
